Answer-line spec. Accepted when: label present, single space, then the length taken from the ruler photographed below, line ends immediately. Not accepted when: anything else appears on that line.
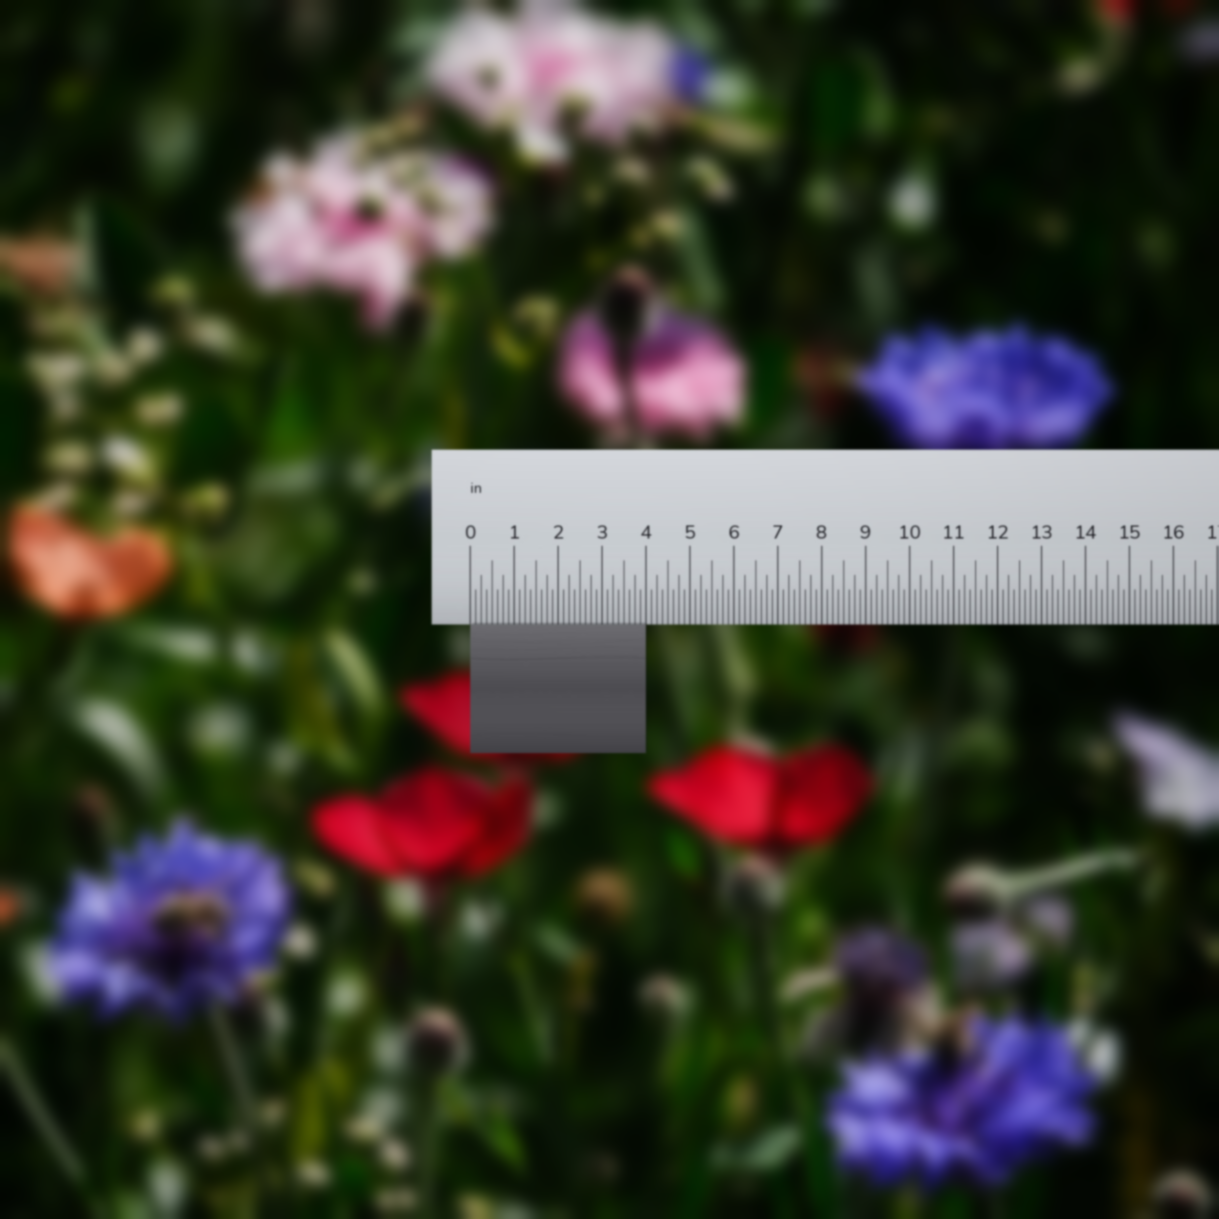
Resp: 4 in
